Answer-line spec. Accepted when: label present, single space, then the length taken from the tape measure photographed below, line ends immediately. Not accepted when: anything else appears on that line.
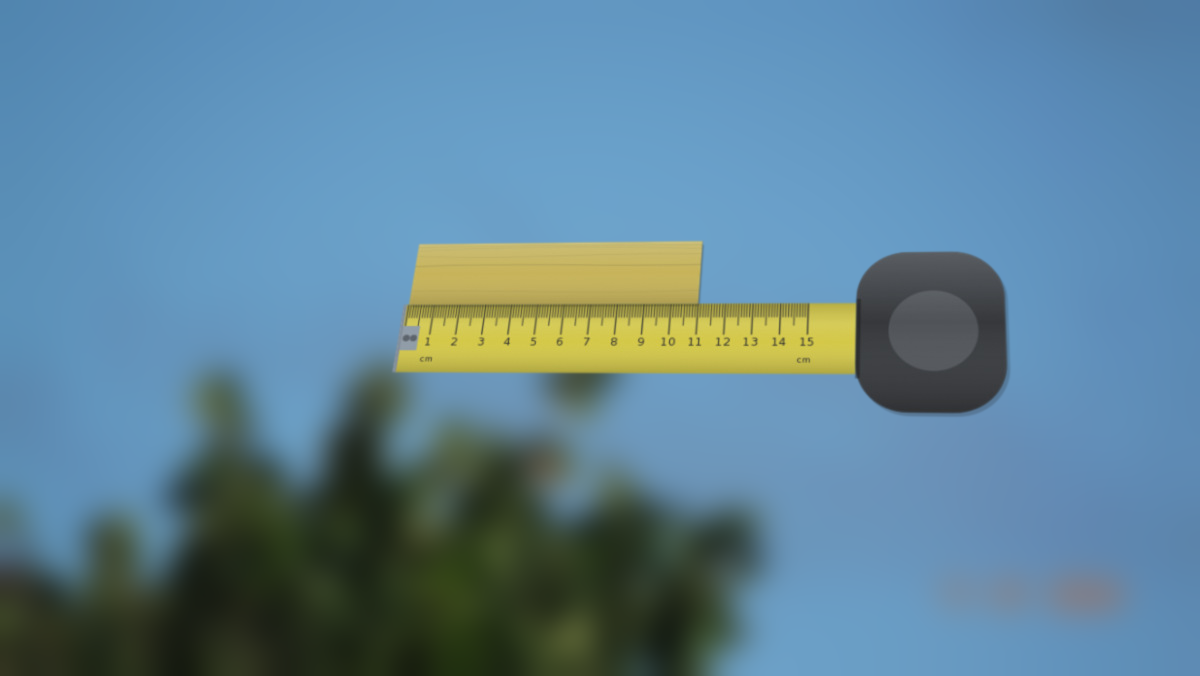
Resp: 11 cm
